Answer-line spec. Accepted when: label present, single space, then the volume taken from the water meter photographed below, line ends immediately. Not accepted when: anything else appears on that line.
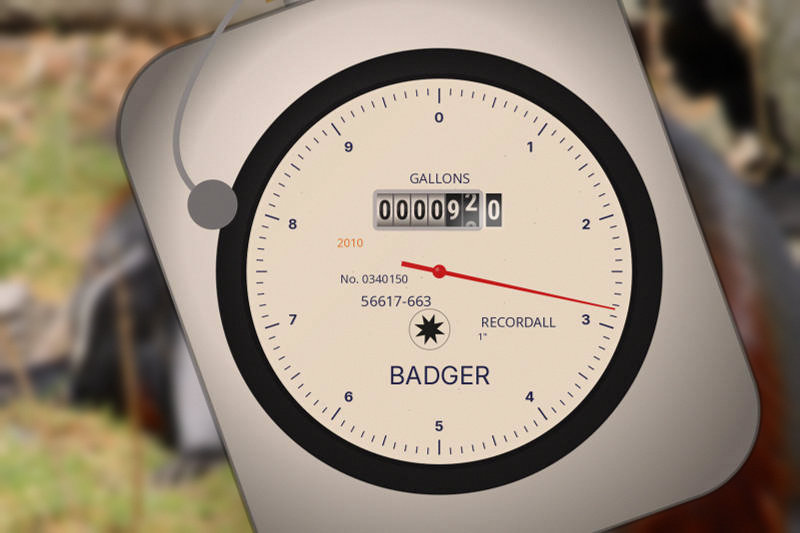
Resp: 922.8 gal
